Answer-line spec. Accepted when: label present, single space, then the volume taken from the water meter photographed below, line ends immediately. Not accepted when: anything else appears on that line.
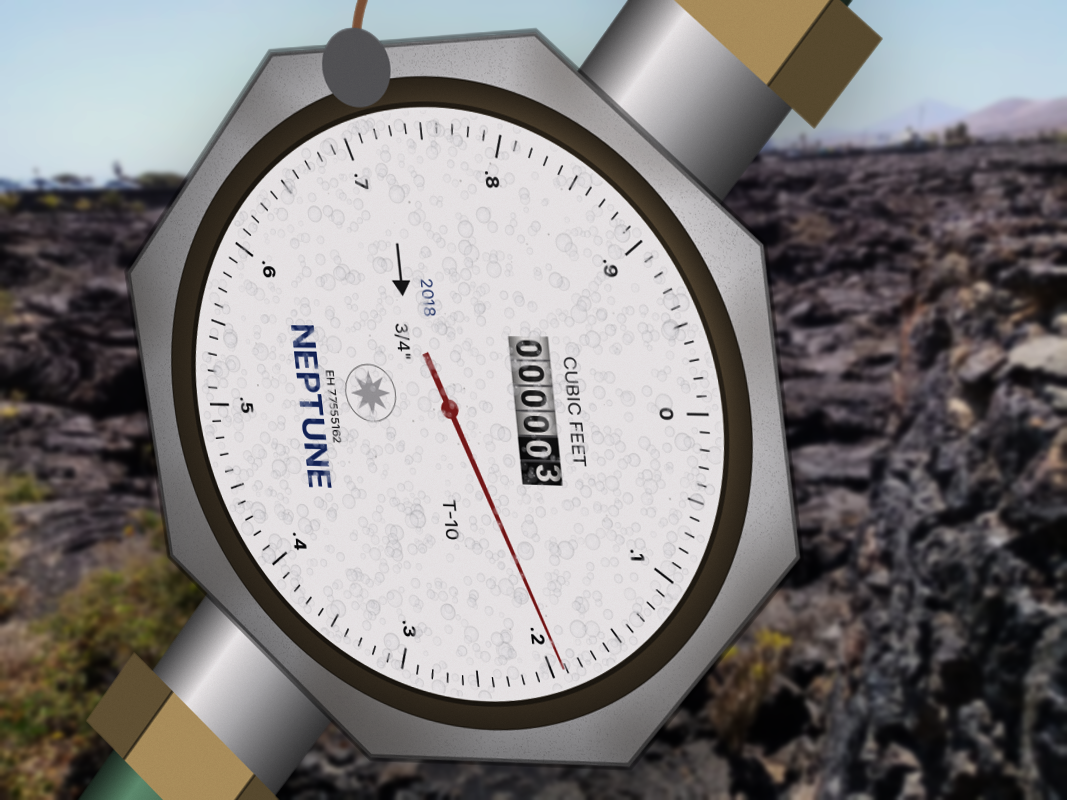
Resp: 3.19 ft³
